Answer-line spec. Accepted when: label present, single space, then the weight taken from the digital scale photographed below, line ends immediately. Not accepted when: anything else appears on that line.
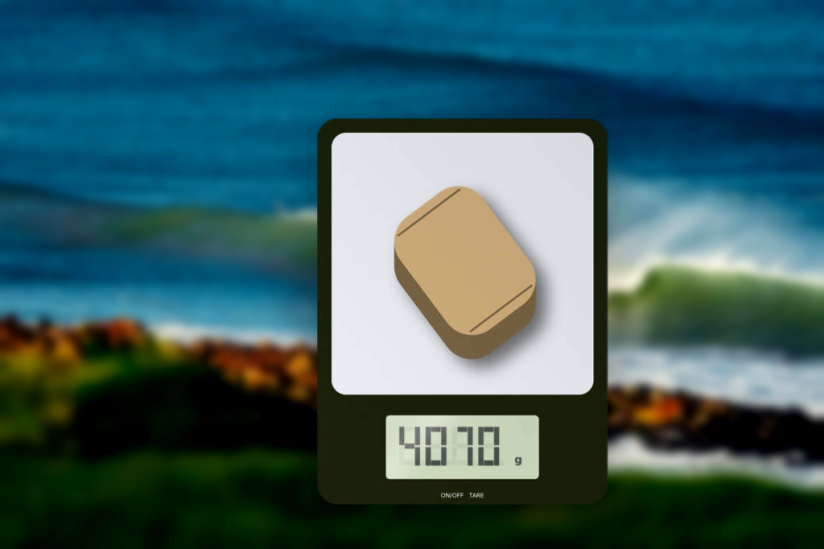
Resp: 4070 g
